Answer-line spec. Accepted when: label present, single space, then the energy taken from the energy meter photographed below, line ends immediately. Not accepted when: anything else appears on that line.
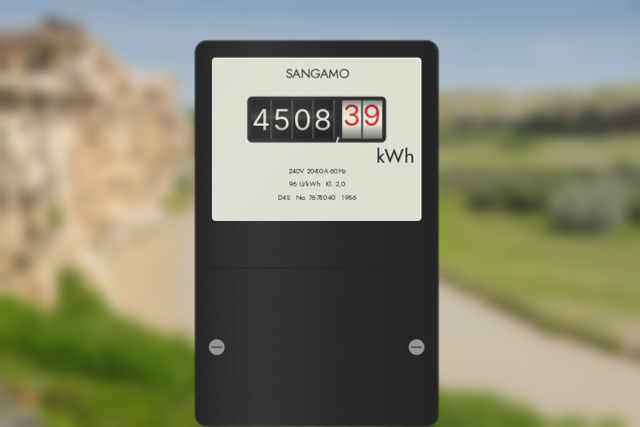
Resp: 4508.39 kWh
